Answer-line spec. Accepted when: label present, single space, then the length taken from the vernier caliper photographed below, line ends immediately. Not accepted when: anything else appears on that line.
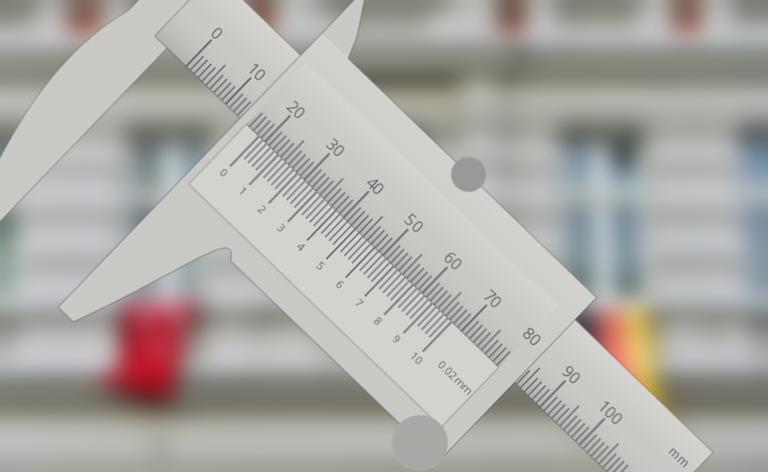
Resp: 18.5 mm
